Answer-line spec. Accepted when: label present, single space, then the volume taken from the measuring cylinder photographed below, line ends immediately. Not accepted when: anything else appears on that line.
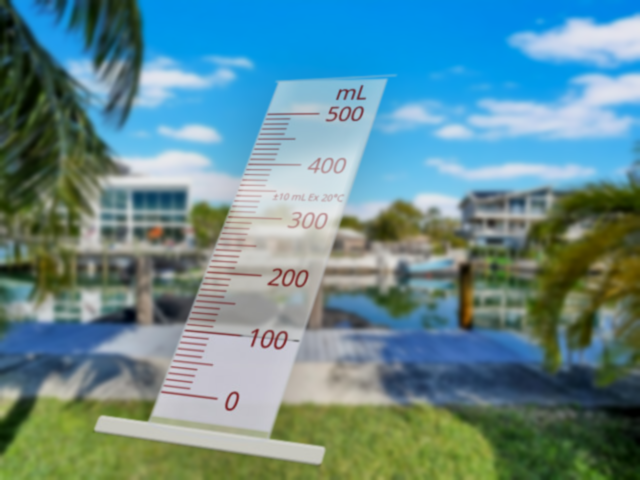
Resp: 100 mL
